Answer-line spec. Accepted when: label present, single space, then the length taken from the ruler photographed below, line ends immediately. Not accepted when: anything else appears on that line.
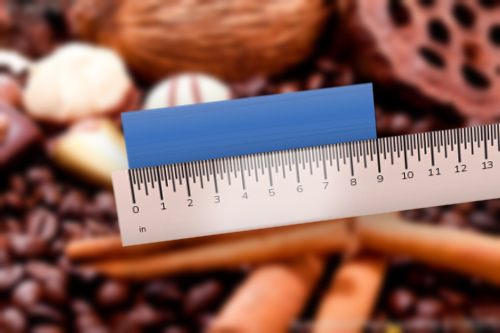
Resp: 9 in
